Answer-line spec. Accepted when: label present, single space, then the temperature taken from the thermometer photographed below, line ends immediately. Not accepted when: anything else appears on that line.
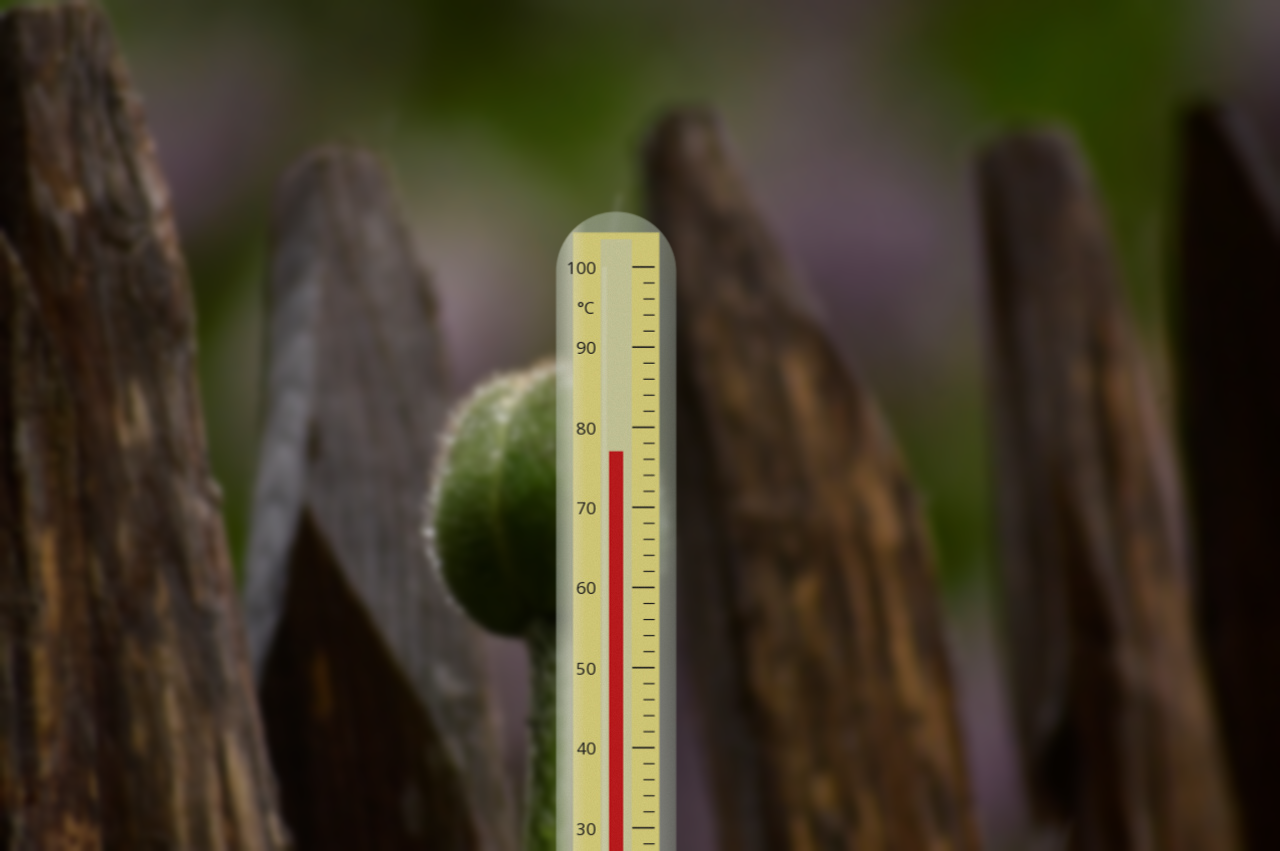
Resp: 77 °C
